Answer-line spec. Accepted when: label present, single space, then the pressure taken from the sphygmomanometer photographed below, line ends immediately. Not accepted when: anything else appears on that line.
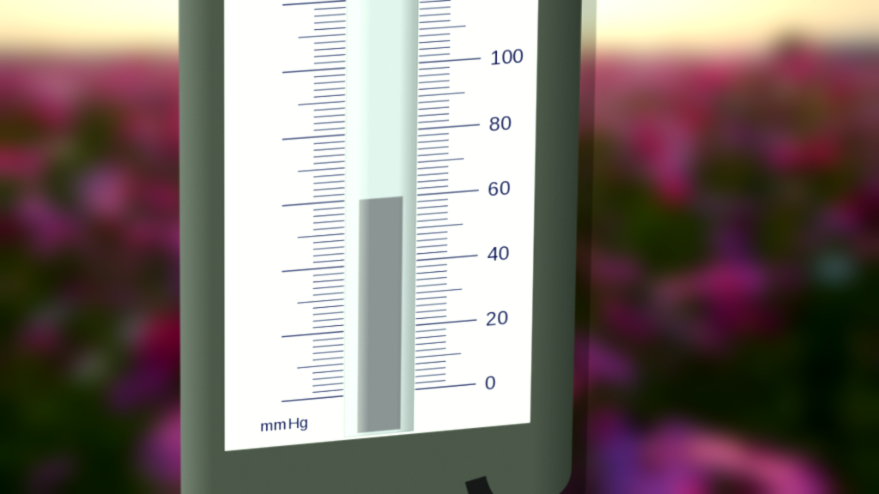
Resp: 60 mmHg
